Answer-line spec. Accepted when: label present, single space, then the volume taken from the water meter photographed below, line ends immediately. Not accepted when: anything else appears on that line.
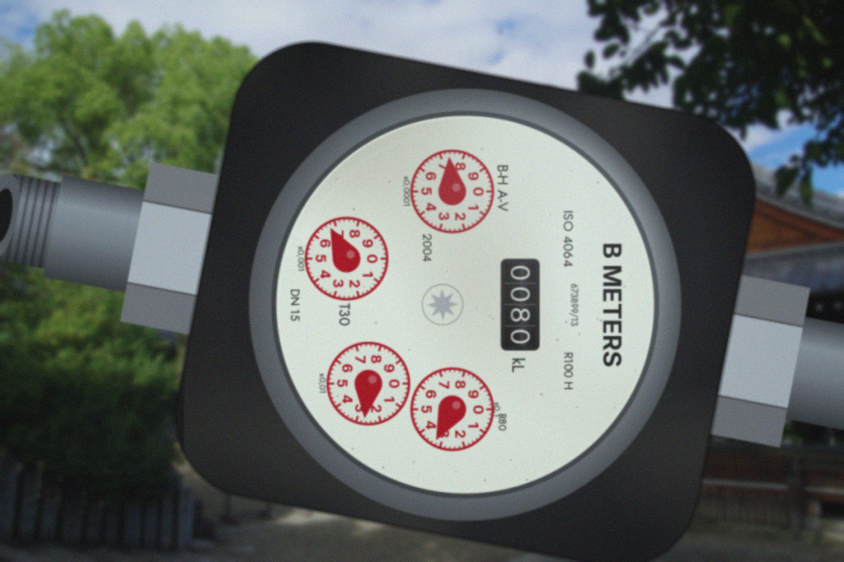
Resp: 80.3267 kL
